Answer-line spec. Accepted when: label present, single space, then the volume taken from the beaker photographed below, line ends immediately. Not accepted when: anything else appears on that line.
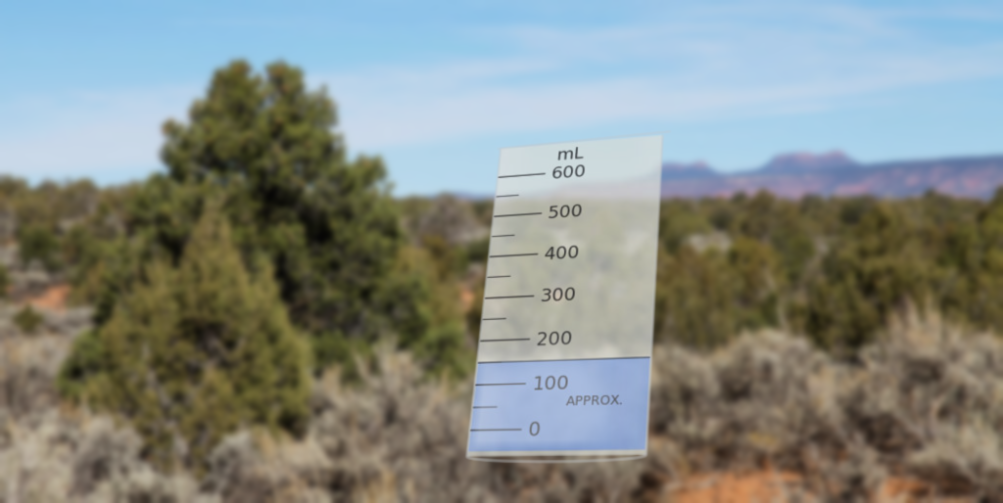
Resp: 150 mL
